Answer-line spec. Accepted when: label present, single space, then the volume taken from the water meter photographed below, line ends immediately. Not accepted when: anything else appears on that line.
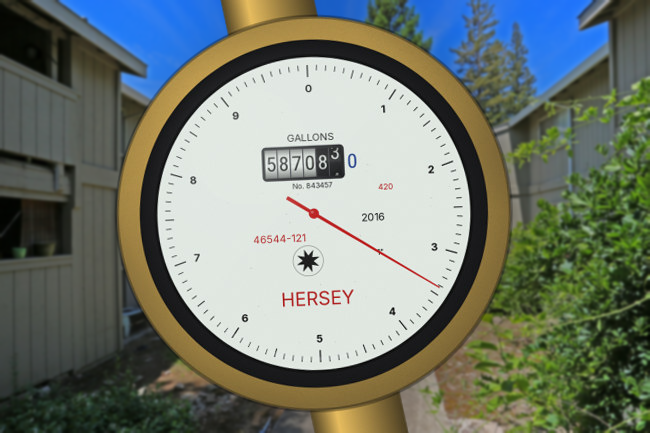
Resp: 5870833.4 gal
